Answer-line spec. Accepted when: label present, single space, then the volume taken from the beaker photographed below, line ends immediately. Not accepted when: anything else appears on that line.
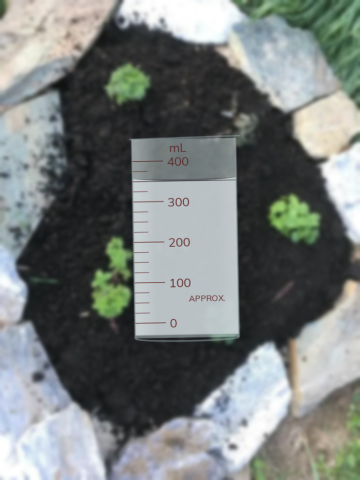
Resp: 350 mL
